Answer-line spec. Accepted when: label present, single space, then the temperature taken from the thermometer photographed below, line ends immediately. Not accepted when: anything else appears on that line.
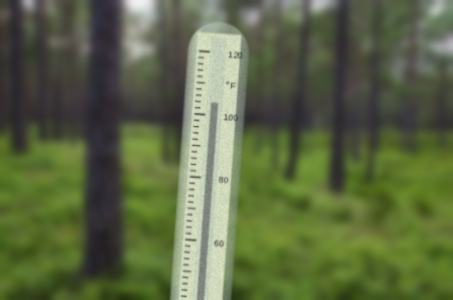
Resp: 104 °F
